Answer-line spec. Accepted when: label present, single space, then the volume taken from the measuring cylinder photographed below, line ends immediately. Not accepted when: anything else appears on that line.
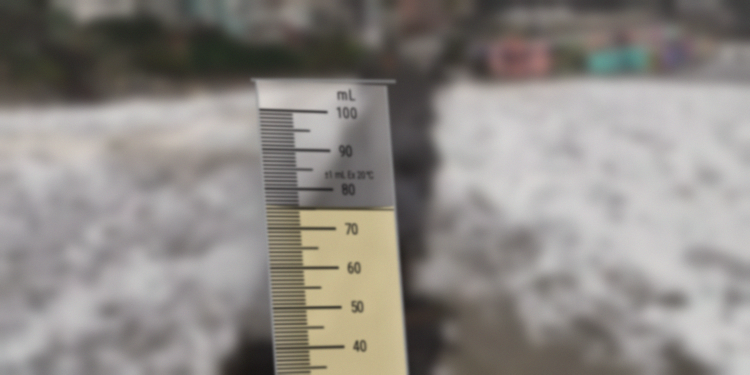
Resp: 75 mL
